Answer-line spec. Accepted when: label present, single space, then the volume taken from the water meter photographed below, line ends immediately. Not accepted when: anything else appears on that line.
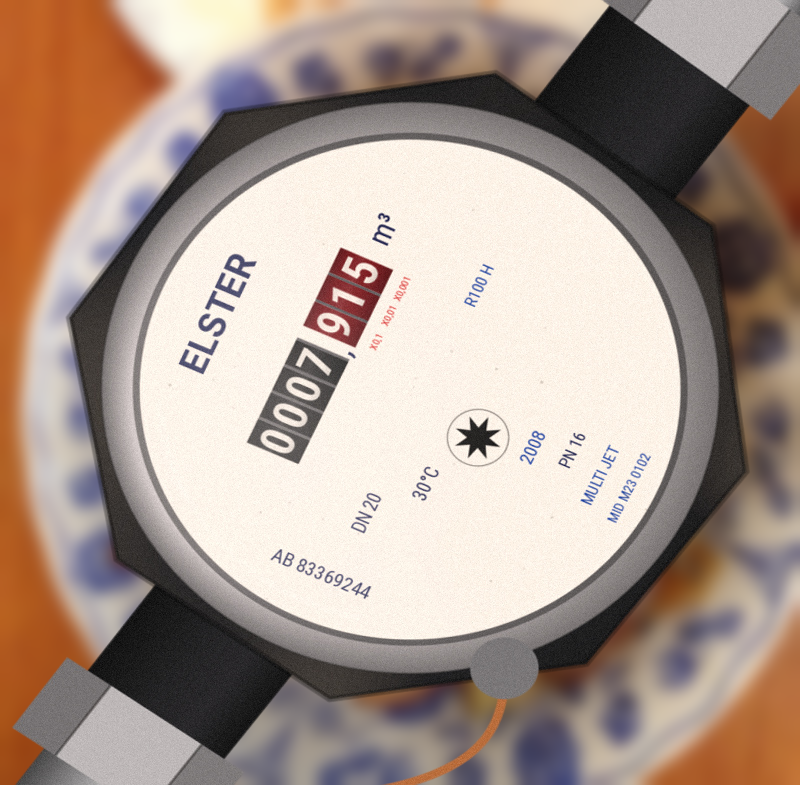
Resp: 7.915 m³
